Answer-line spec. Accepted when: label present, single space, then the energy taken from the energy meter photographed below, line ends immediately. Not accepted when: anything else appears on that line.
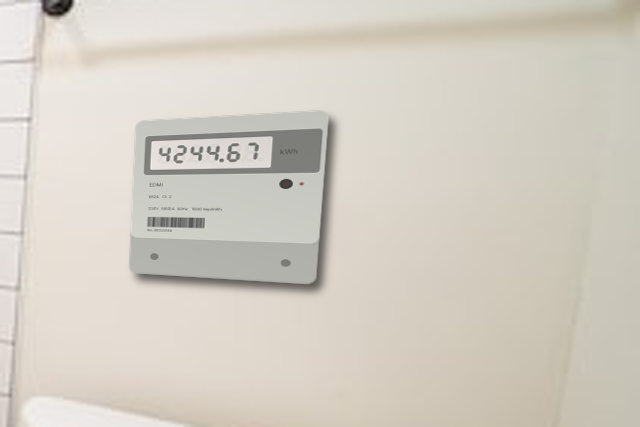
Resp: 4244.67 kWh
